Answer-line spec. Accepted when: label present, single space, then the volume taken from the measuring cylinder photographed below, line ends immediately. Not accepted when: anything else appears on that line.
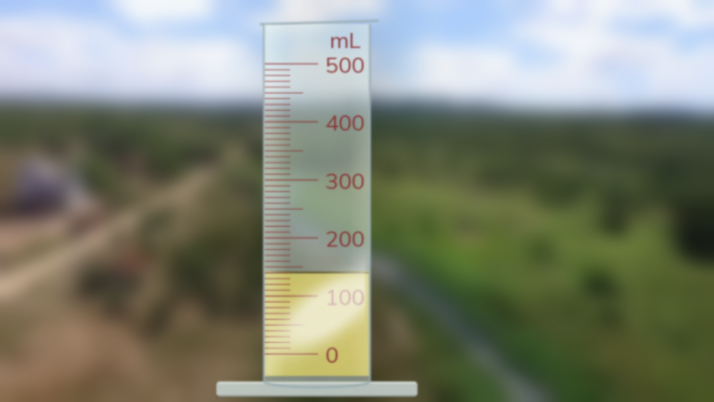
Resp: 140 mL
